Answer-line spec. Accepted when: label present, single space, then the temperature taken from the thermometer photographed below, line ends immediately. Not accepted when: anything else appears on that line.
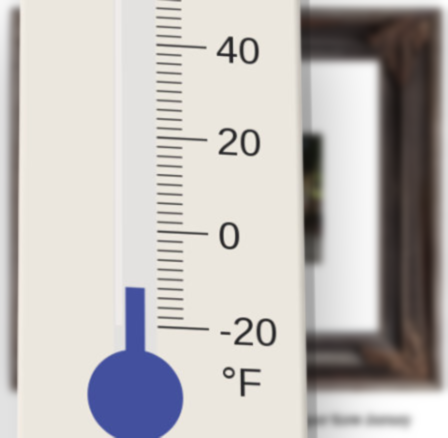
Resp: -12 °F
